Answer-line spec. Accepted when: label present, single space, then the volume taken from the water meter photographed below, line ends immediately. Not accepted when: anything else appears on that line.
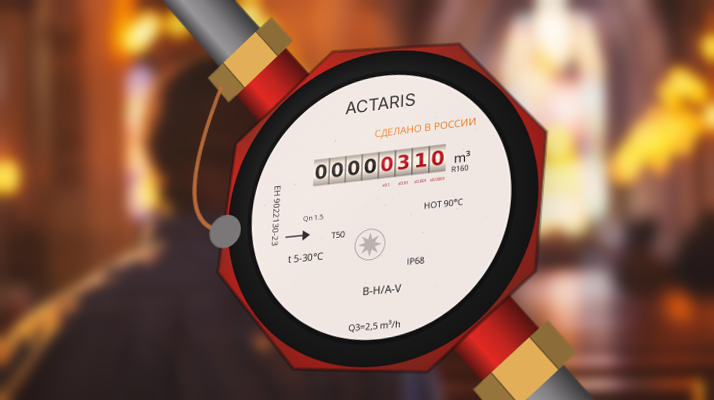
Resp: 0.0310 m³
